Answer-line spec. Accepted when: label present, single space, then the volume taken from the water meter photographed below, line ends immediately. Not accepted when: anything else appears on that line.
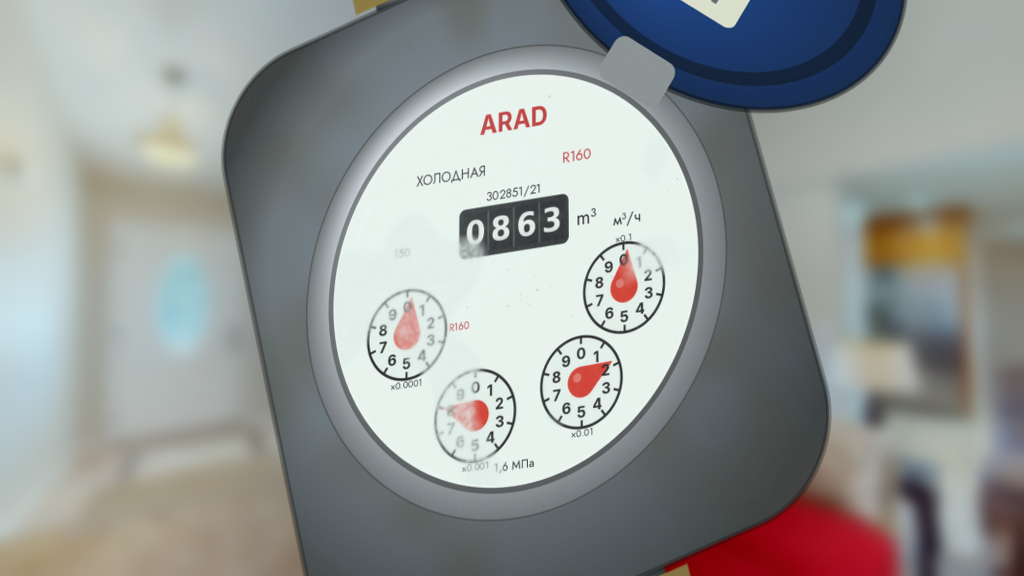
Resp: 863.0180 m³
